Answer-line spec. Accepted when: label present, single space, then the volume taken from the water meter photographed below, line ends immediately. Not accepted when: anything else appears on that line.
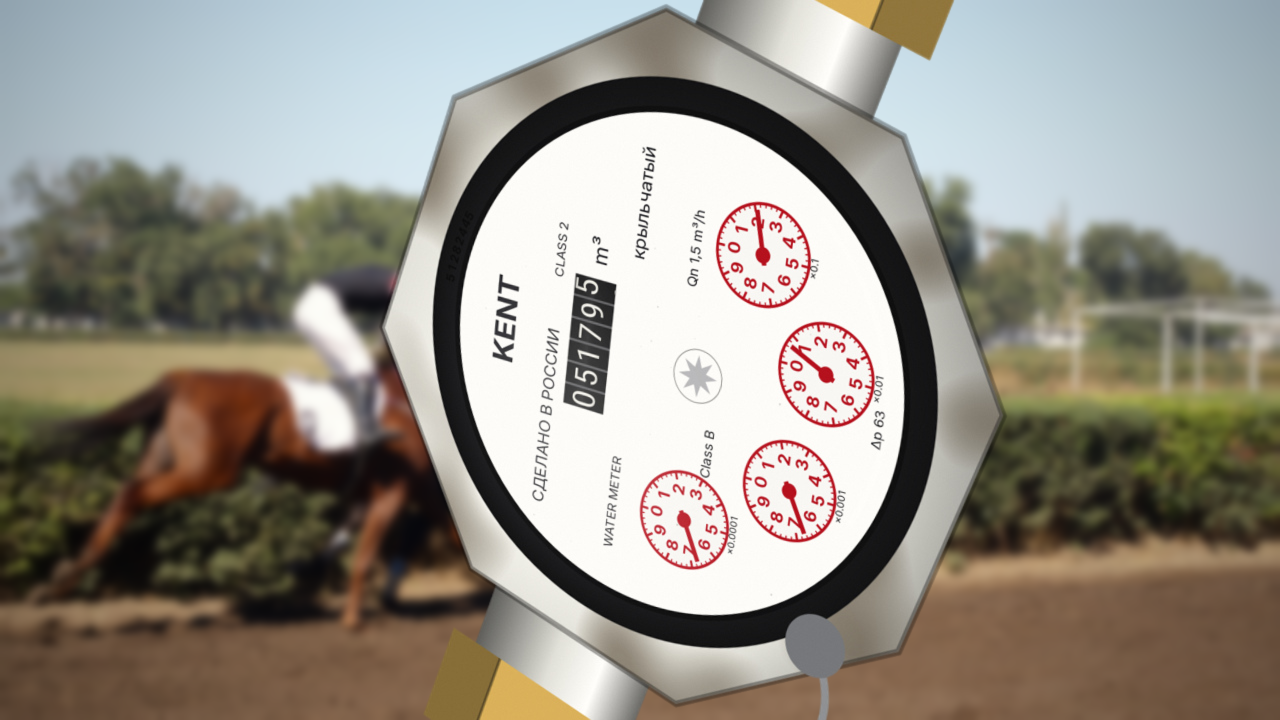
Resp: 51795.2066 m³
